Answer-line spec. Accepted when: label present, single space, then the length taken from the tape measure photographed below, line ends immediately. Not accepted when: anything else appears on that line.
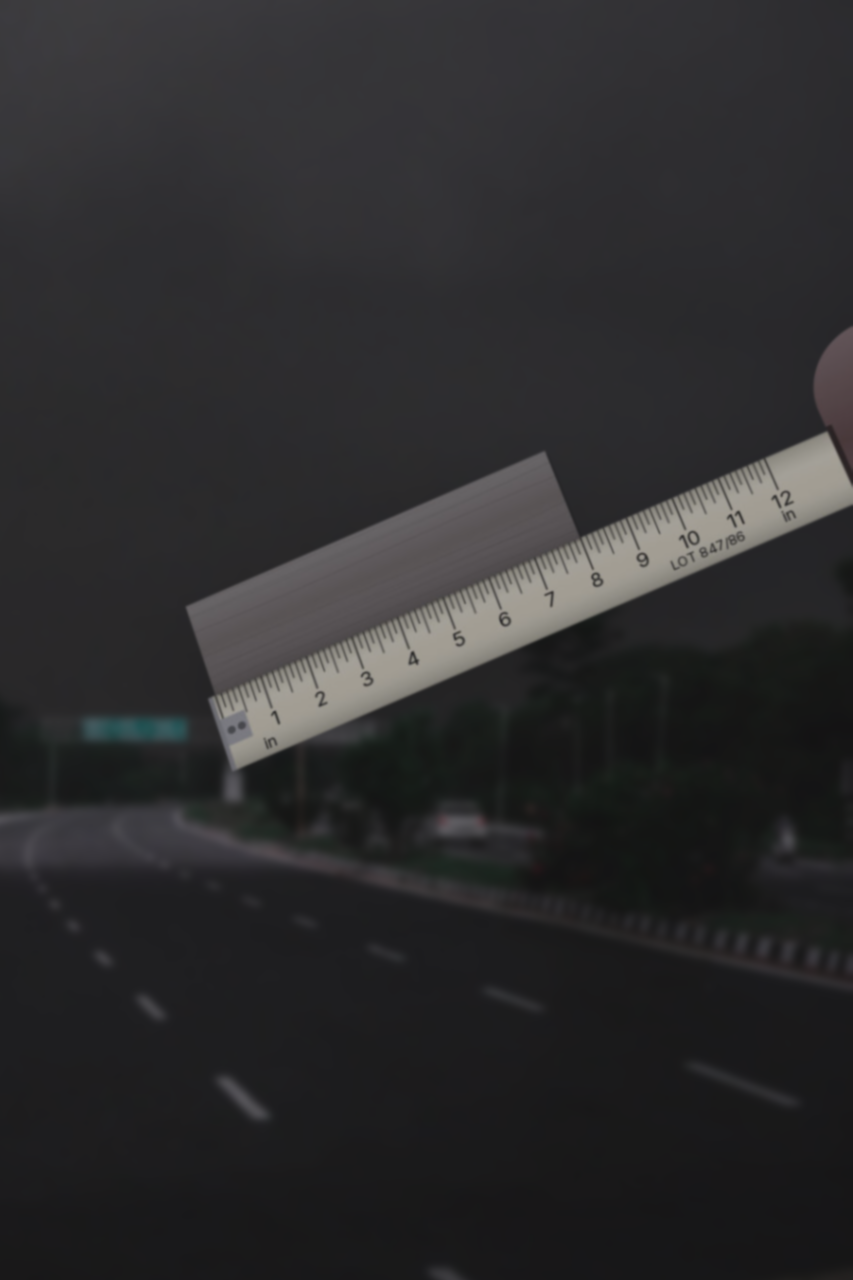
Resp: 8 in
